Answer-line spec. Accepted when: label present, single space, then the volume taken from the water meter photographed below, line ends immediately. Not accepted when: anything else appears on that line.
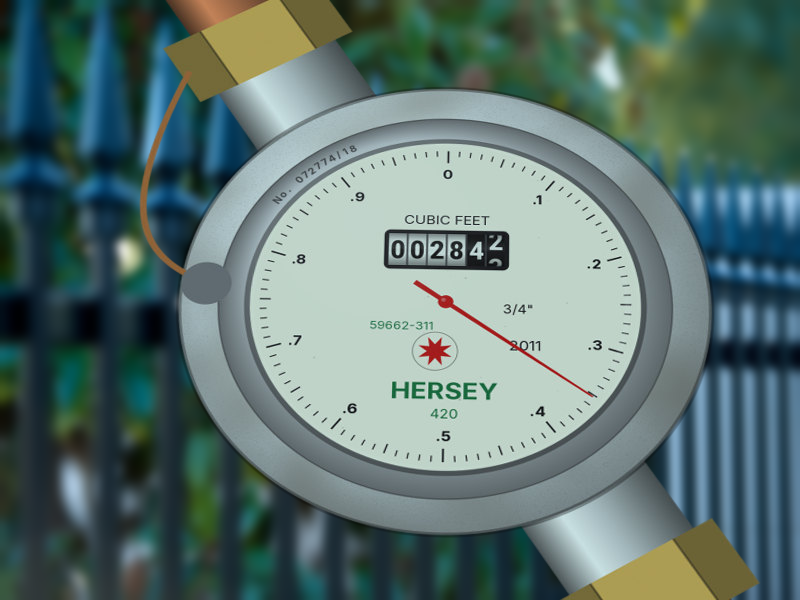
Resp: 2842.35 ft³
